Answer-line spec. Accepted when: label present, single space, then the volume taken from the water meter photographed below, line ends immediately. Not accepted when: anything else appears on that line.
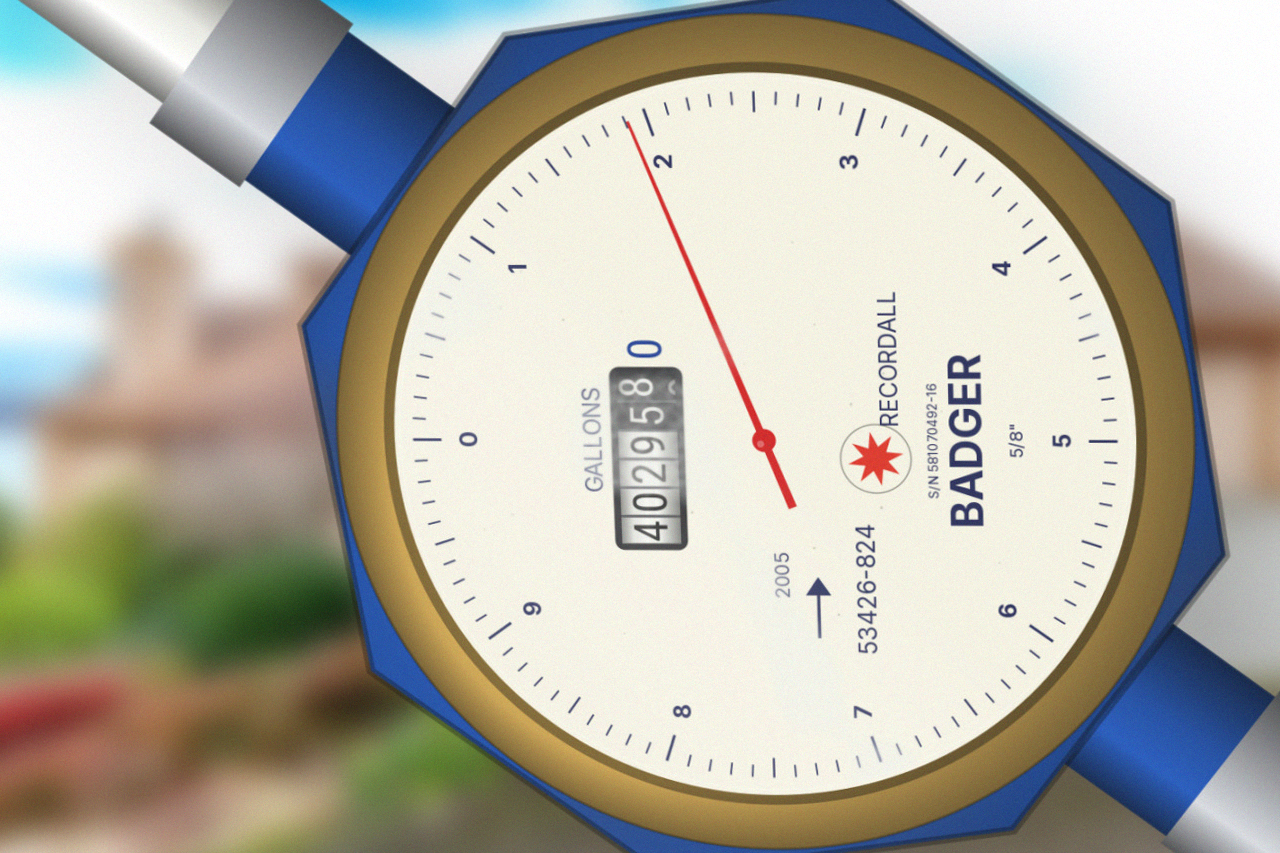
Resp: 4029581.9 gal
